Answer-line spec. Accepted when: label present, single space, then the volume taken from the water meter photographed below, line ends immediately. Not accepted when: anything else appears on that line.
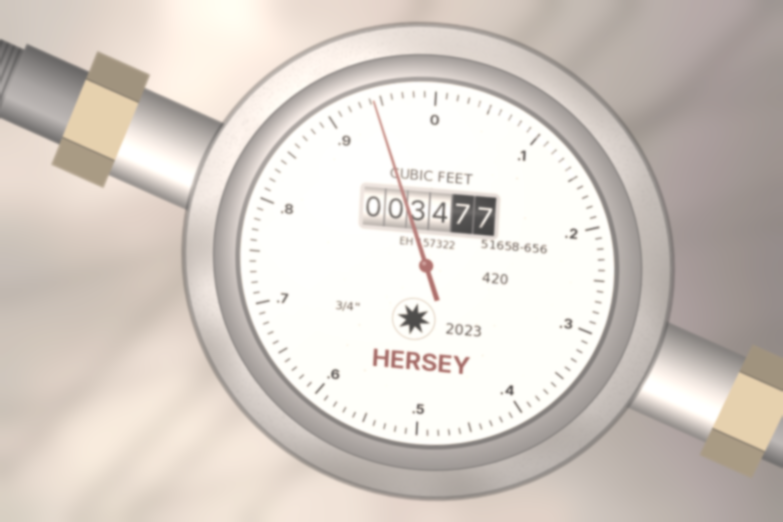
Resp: 3476.94 ft³
